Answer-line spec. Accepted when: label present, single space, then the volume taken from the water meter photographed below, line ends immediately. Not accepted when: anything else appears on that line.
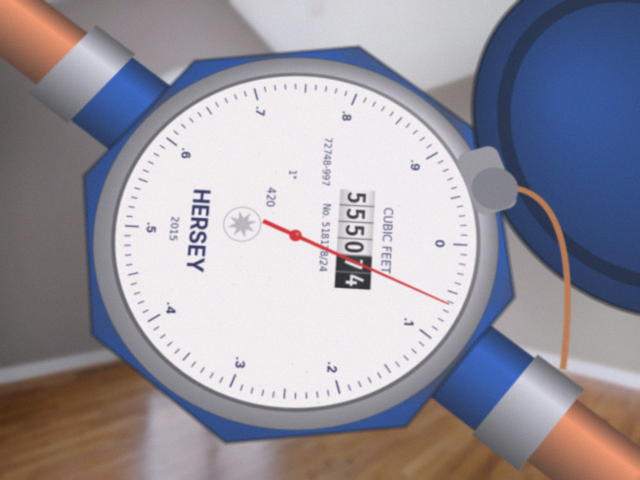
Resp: 555074.06 ft³
